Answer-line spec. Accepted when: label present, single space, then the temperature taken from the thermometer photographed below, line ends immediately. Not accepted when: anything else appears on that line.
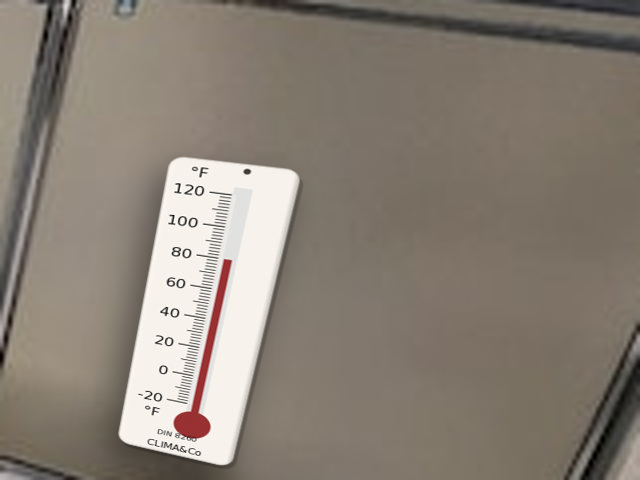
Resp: 80 °F
